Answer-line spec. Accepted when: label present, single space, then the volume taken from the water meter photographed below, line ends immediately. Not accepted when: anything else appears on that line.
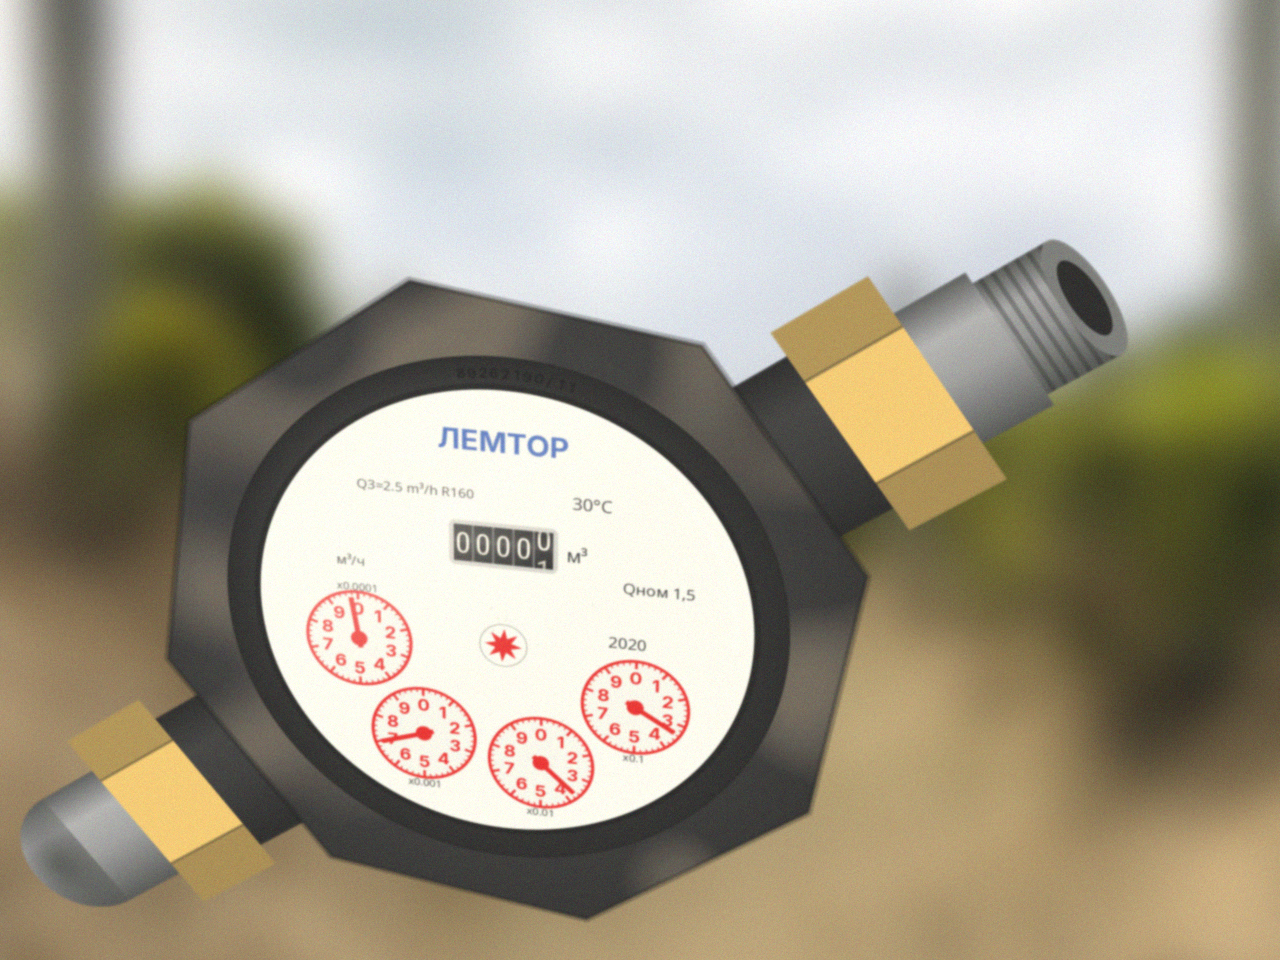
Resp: 0.3369 m³
